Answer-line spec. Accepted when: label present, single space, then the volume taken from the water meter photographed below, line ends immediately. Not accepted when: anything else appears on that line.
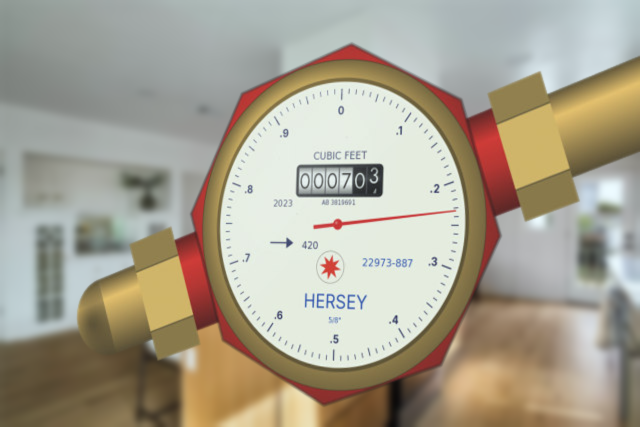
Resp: 703.23 ft³
